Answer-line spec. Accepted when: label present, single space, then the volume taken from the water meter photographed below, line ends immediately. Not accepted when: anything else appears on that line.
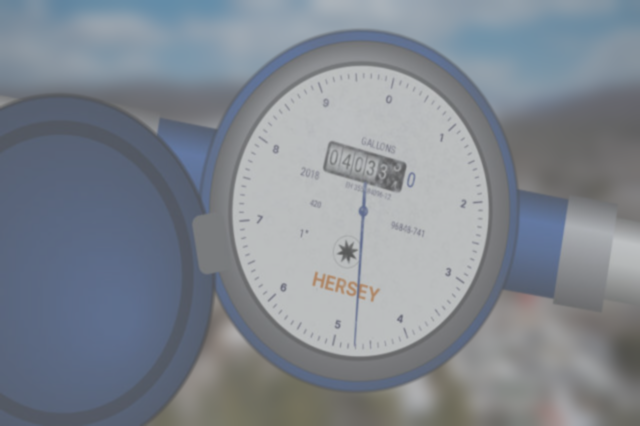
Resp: 403334.7 gal
